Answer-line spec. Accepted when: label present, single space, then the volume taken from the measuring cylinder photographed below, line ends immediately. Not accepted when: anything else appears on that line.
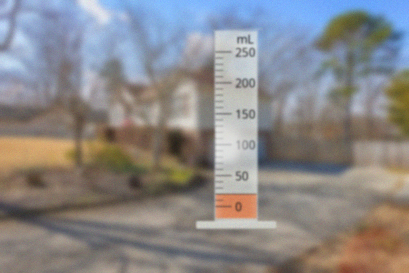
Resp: 20 mL
